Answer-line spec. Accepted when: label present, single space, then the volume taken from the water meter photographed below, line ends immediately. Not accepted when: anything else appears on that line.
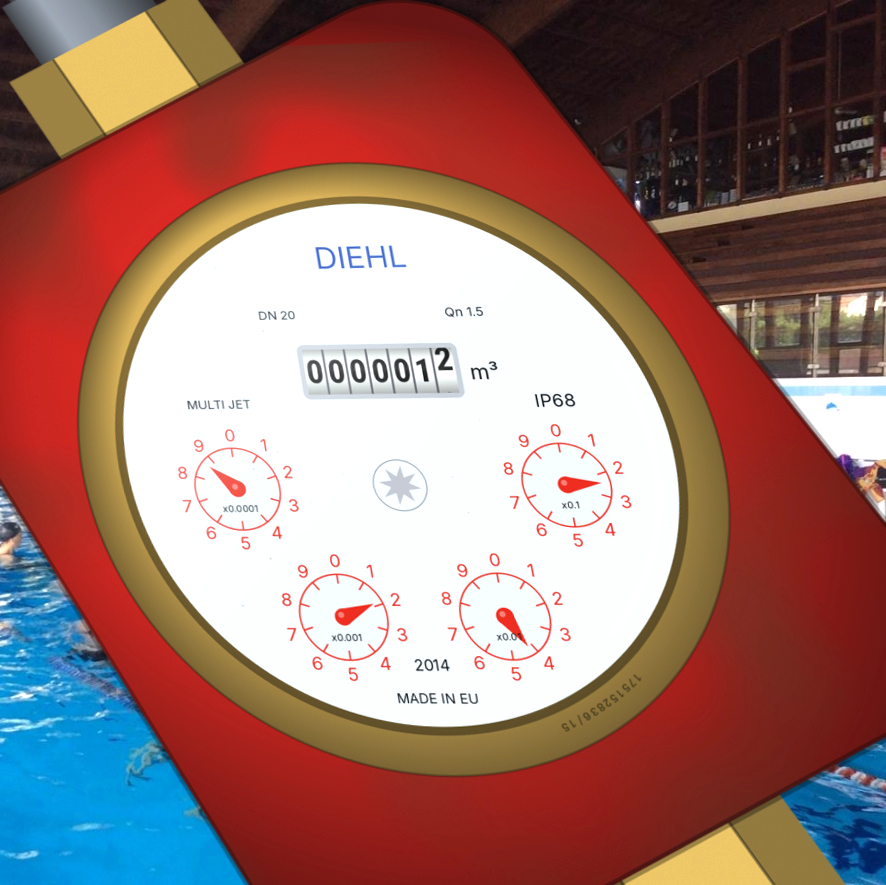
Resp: 12.2418 m³
